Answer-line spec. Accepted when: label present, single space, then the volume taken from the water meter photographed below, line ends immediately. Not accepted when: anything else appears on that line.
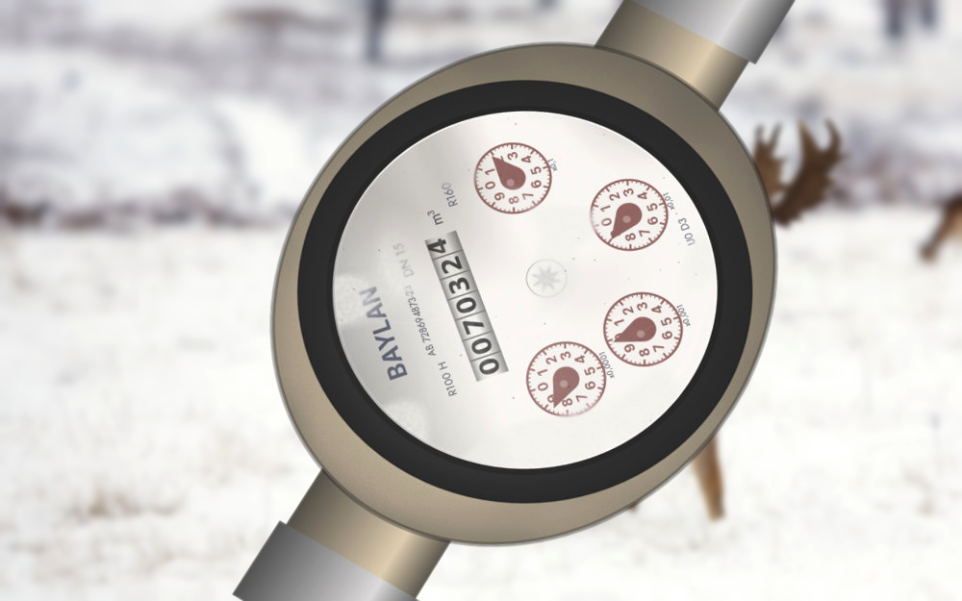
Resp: 70324.1898 m³
